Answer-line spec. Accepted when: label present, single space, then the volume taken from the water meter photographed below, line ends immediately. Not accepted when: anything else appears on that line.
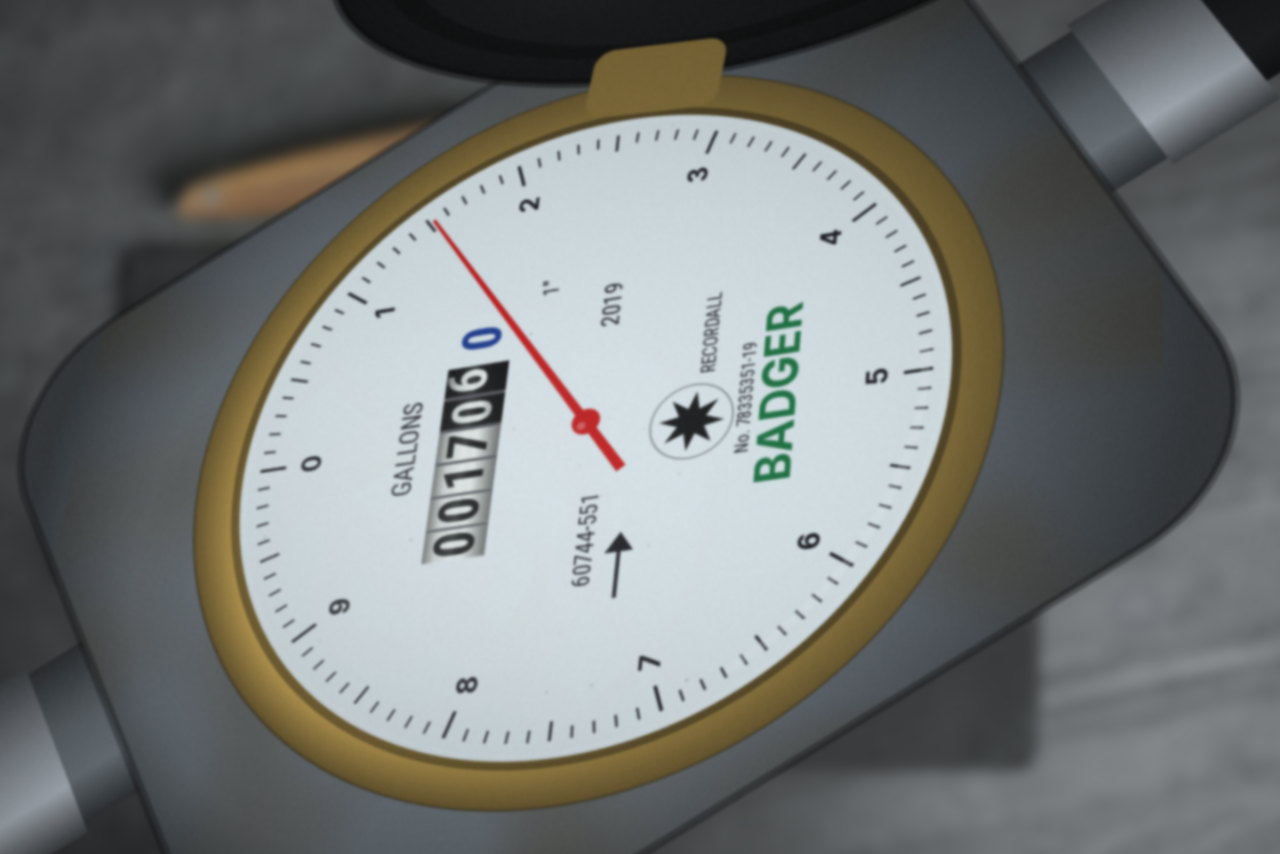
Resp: 17061.5 gal
